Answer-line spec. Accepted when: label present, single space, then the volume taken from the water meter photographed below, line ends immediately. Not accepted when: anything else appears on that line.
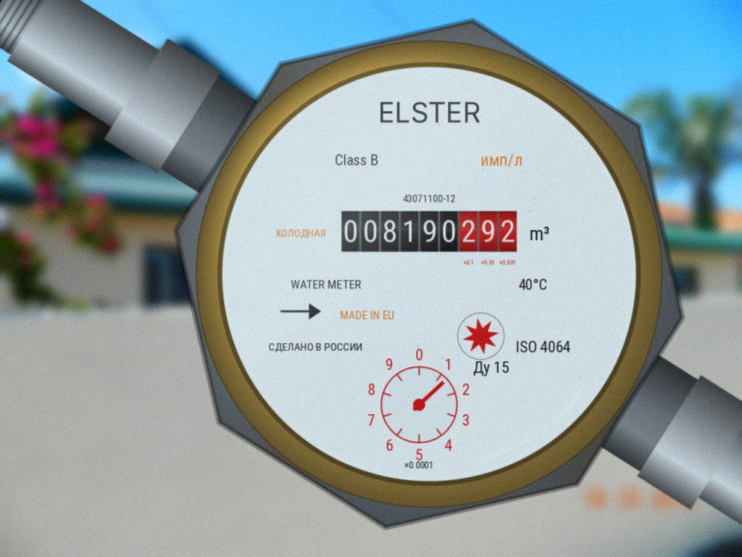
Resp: 8190.2921 m³
